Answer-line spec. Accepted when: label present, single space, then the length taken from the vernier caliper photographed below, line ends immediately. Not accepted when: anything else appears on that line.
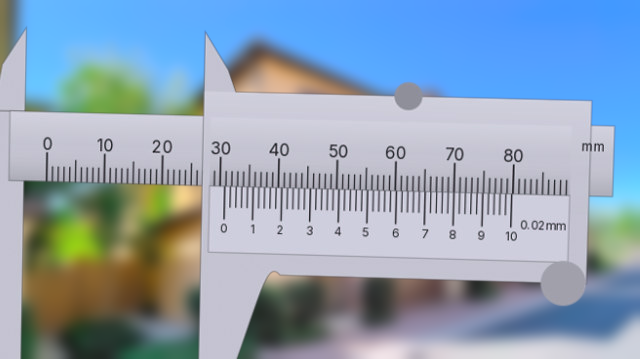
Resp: 30.8 mm
